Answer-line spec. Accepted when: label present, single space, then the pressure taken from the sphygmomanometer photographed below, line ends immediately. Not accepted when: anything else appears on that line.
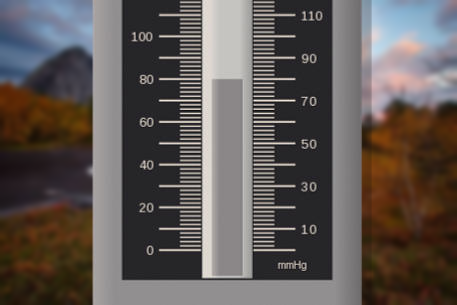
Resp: 80 mmHg
